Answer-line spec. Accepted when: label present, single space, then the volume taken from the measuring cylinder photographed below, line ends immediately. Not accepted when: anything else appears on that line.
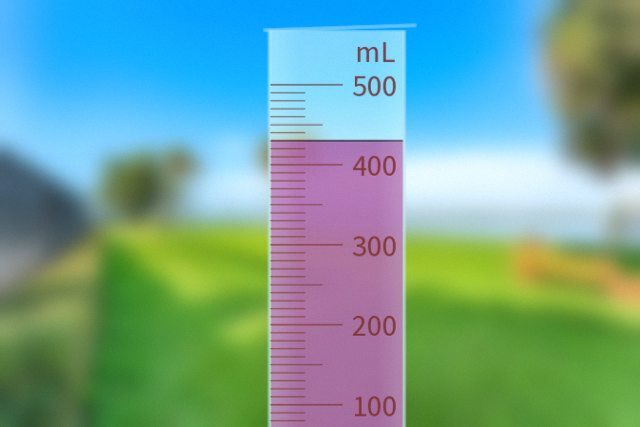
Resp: 430 mL
